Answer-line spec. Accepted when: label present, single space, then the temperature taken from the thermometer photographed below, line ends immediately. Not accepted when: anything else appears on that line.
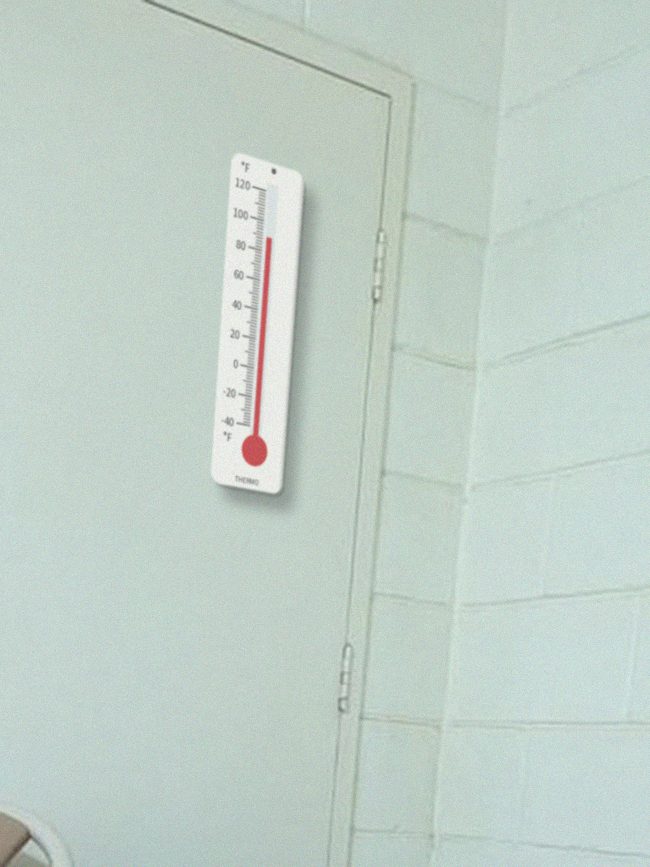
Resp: 90 °F
